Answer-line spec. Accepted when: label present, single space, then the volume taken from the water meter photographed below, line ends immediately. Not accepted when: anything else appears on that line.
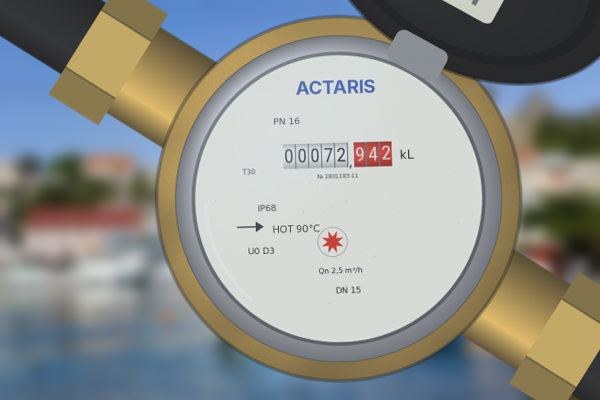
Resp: 72.942 kL
